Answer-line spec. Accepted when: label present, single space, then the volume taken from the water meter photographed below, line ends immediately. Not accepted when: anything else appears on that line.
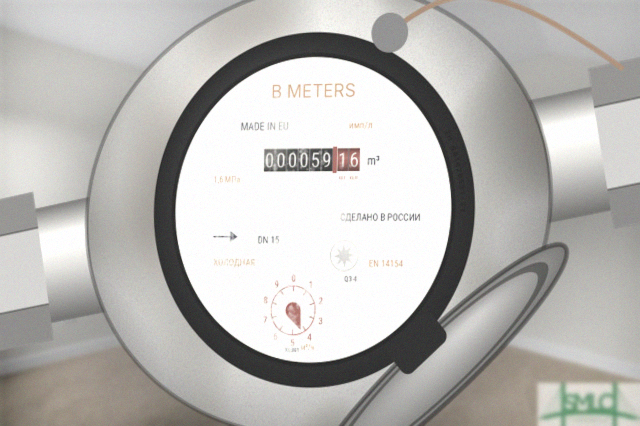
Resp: 59.164 m³
